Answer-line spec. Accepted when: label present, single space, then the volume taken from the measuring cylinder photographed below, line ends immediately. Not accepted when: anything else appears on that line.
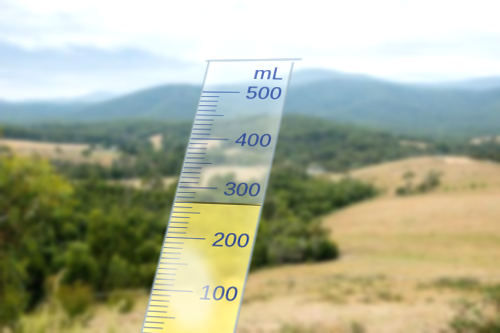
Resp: 270 mL
